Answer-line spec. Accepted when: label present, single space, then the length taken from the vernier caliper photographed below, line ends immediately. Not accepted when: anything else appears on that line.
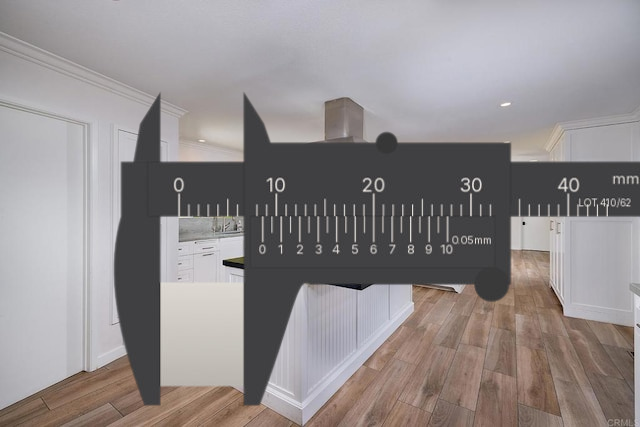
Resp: 8.6 mm
